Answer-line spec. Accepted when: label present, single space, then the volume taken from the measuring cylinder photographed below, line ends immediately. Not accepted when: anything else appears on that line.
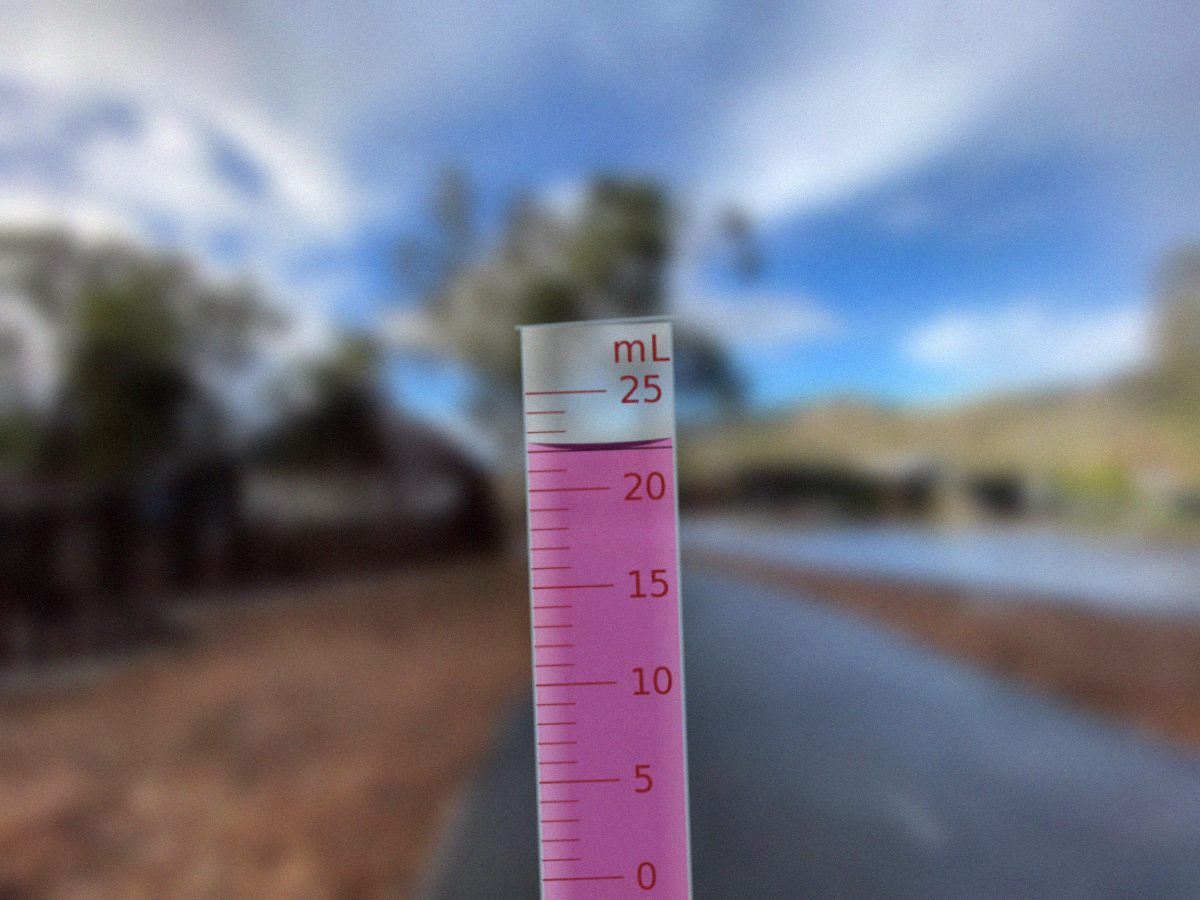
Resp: 22 mL
